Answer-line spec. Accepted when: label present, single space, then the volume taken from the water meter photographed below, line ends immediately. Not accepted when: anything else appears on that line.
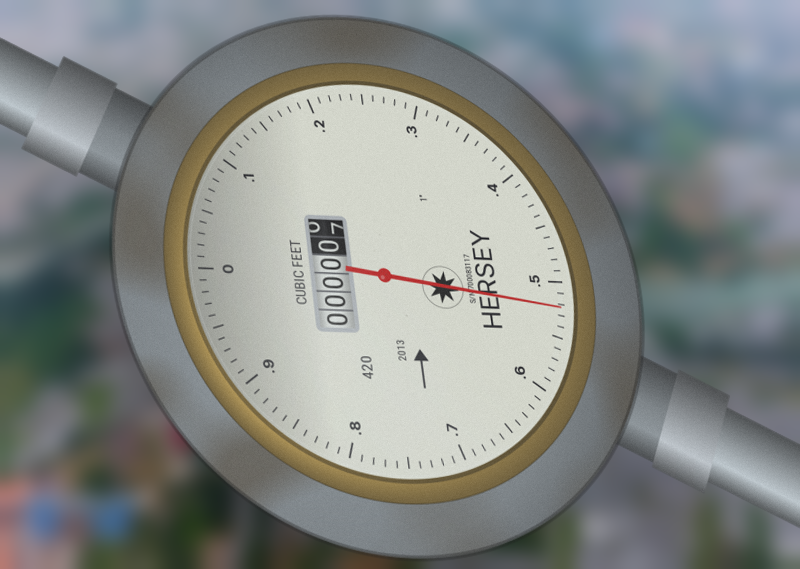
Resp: 6.52 ft³
